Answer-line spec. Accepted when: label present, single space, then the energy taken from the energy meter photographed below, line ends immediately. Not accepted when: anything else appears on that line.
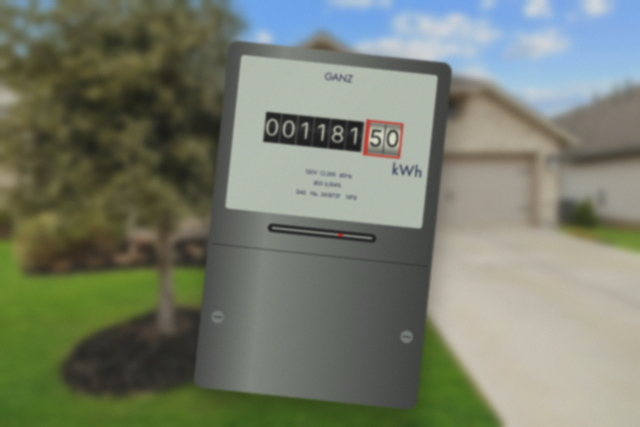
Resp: 1181.50 kWh
